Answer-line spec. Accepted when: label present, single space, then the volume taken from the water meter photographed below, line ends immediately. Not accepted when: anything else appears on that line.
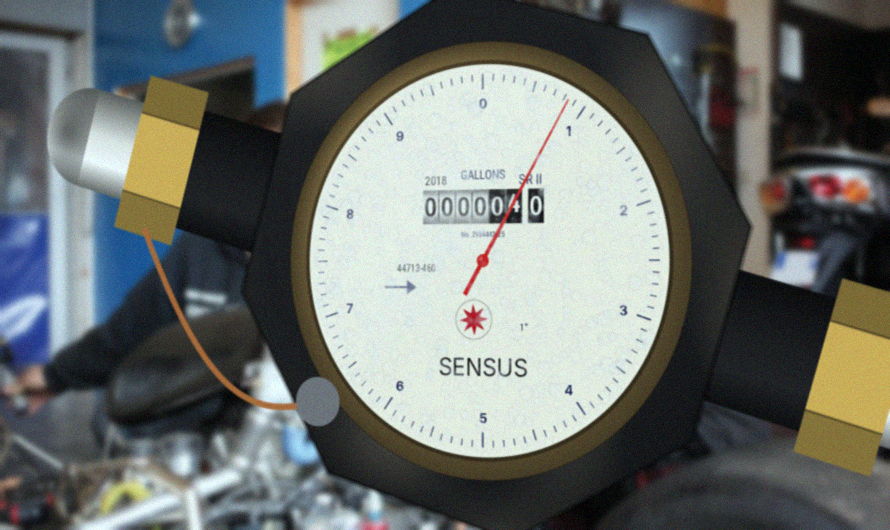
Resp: 40.8 gal
